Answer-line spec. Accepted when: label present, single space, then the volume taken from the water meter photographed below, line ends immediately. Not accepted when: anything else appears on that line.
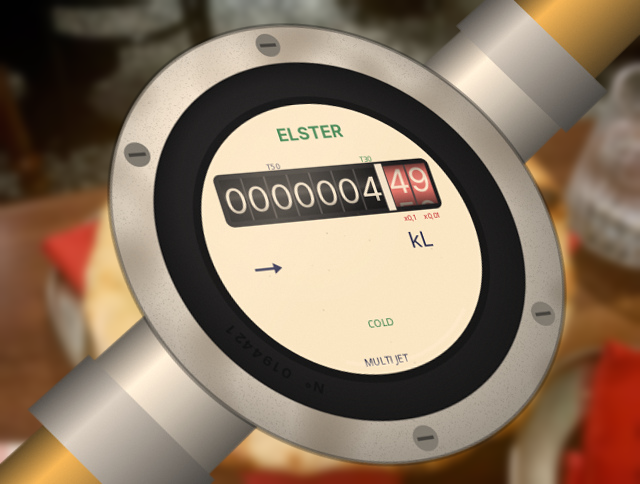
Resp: 4.49 kL
